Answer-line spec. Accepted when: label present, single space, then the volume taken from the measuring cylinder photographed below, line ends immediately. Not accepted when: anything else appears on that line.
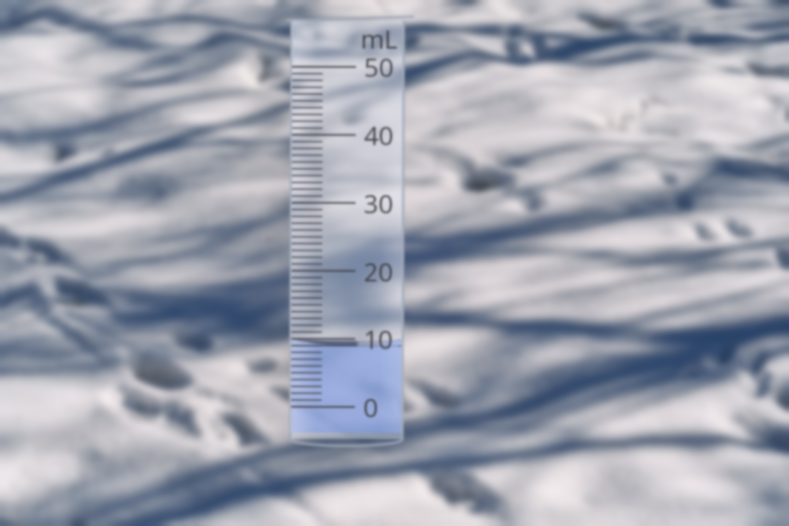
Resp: 9 mL
